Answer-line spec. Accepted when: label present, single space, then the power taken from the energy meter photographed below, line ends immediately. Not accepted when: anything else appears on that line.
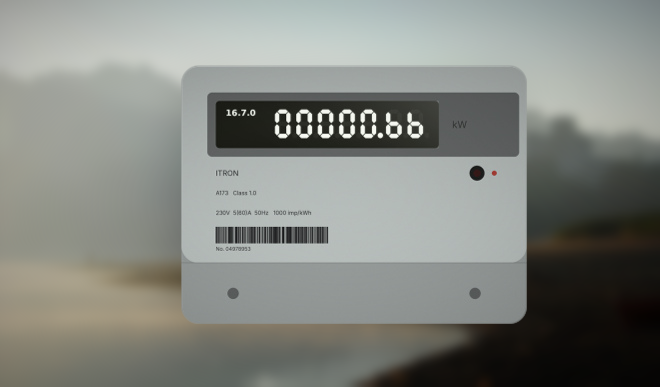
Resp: 0.66 kW
